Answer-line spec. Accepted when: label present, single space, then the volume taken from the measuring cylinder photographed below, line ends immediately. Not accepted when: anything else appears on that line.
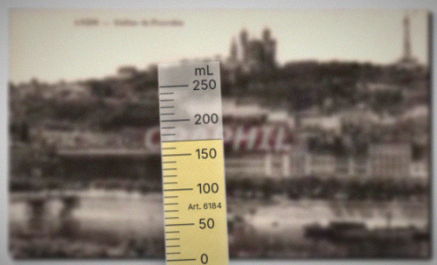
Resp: 170 mL
